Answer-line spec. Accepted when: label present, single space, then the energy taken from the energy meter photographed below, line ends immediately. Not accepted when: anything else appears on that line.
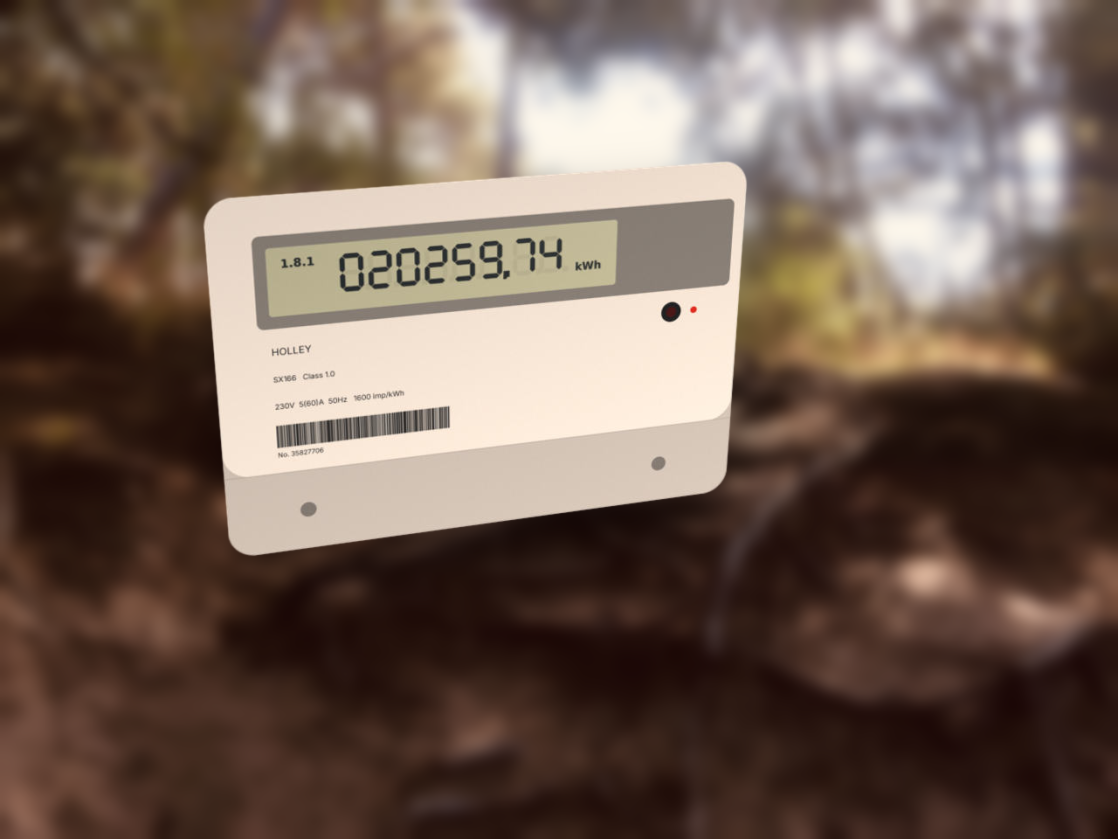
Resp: 20259.74 kWh
